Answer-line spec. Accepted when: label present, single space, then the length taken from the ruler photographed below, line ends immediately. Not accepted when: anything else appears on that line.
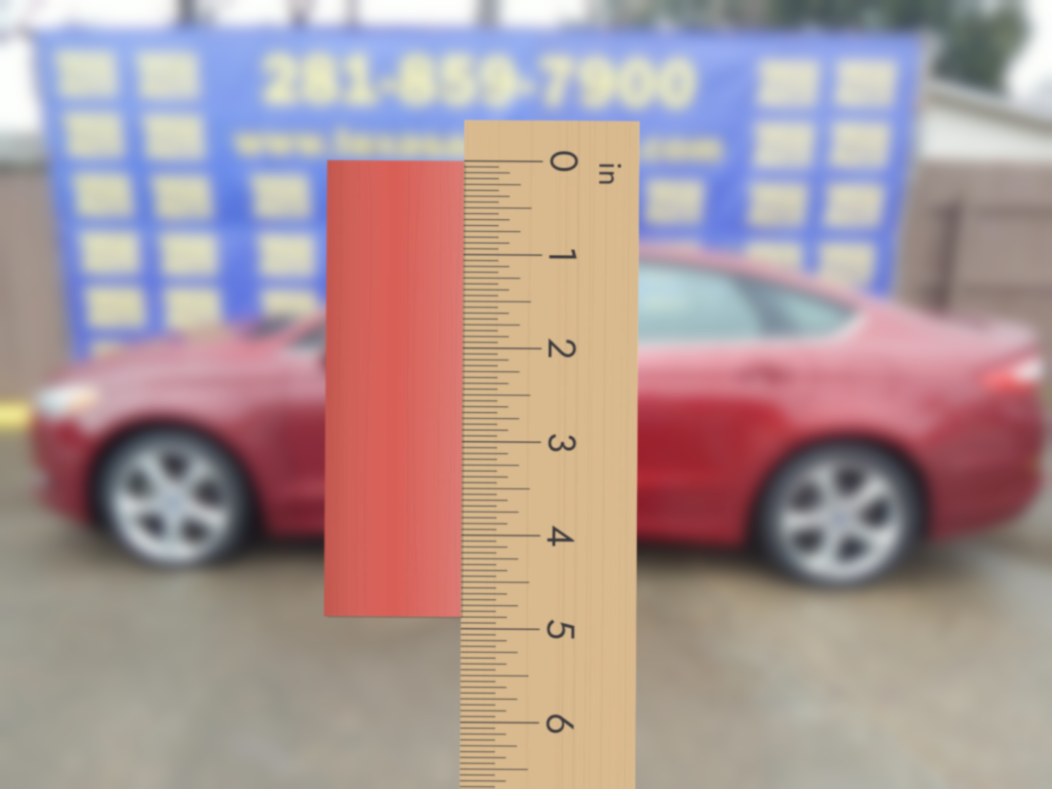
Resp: 4.875 in
